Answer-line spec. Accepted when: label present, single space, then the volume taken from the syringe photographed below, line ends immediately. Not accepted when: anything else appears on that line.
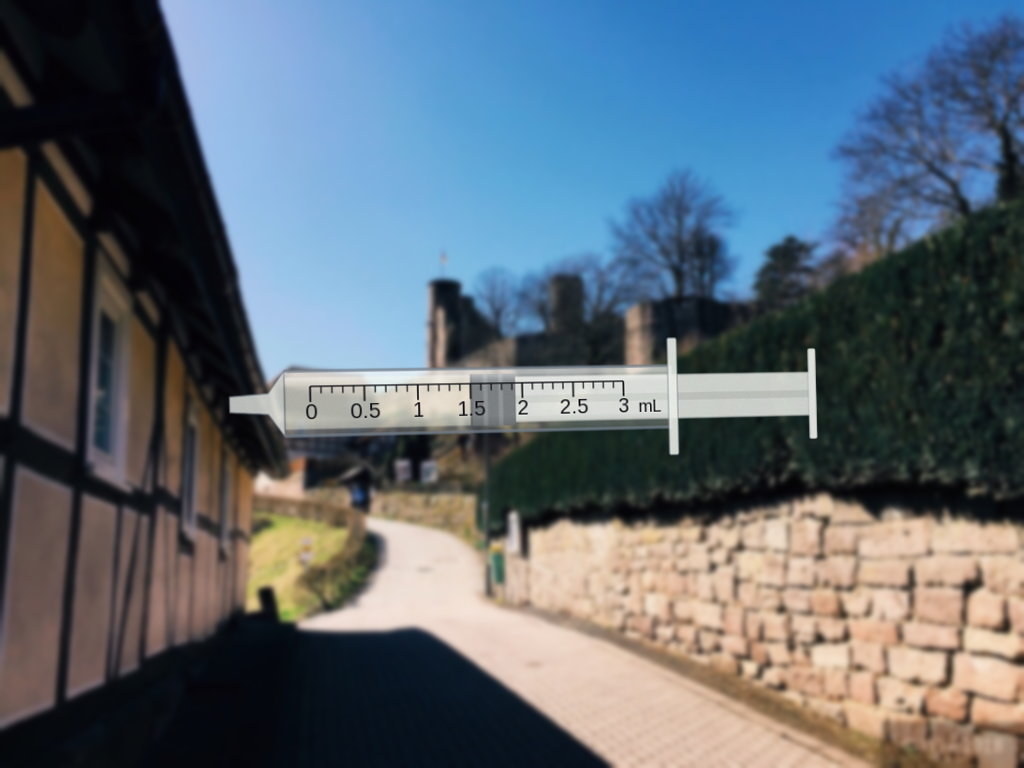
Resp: 1.5 mL
